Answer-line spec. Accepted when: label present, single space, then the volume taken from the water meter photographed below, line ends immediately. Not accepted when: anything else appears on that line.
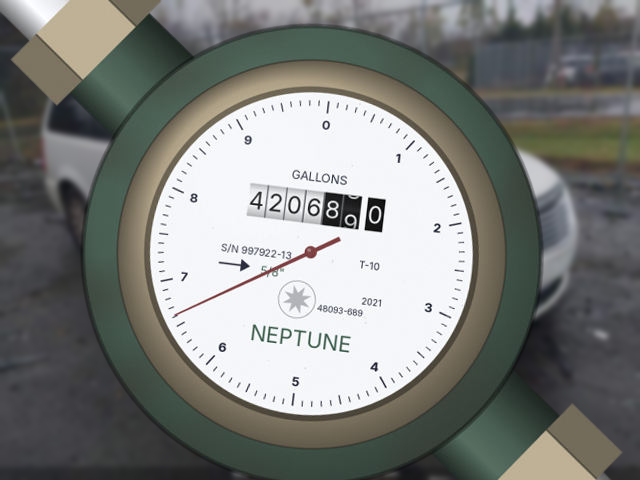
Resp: 4206886.6 gal
